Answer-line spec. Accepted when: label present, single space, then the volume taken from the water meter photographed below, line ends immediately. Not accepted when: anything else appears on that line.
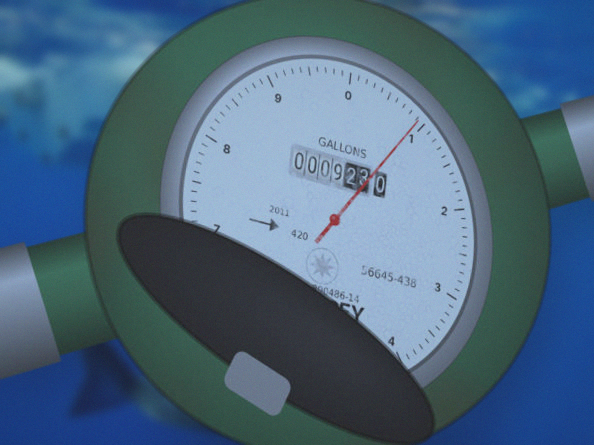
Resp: 9230.9 gal
